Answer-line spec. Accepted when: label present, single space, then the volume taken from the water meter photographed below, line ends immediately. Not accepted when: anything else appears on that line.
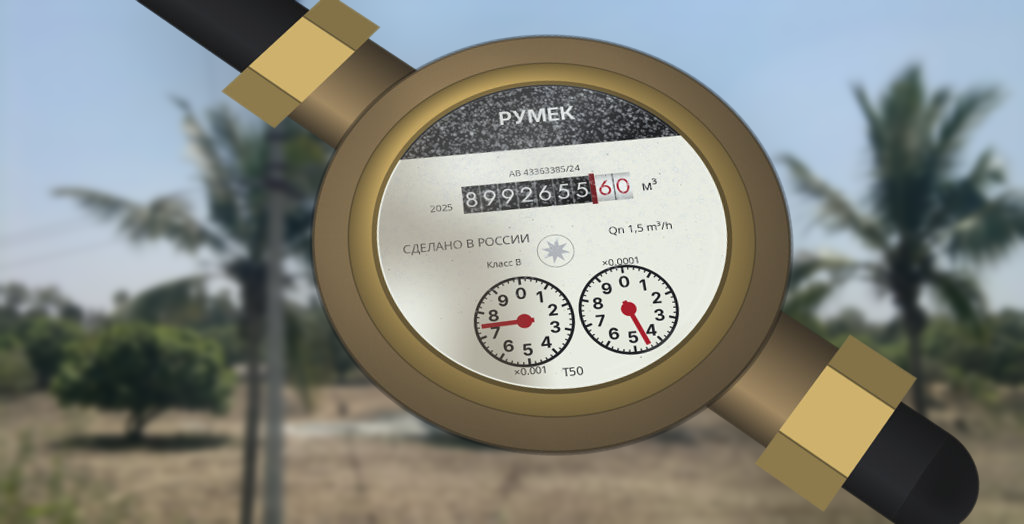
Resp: 8992655.6074 m³
